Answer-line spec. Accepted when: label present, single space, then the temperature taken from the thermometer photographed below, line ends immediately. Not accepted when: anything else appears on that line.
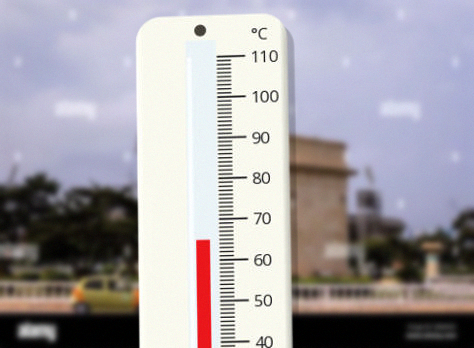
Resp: 65 °C
